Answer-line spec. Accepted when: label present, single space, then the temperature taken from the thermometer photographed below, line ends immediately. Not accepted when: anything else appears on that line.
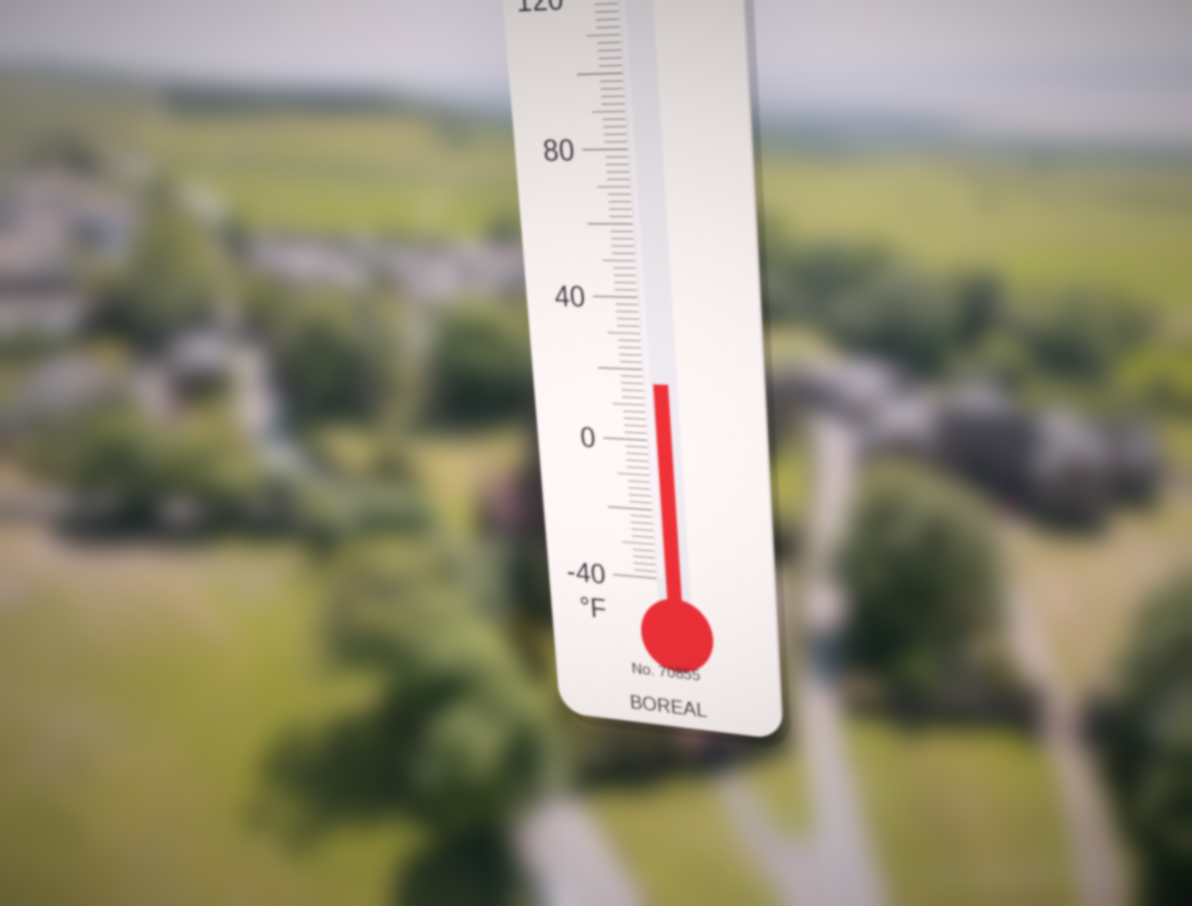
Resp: 16 °F
